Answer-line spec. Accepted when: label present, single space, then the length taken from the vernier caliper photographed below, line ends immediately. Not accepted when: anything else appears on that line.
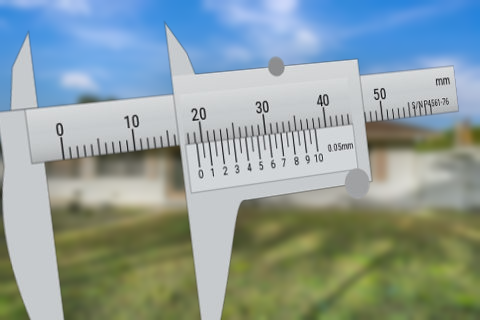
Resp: 19.2 mm
